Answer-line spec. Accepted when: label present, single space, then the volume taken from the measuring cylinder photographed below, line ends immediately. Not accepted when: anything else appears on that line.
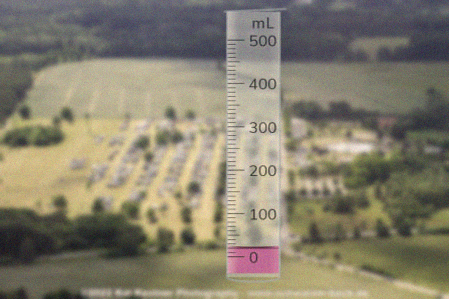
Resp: 20 mL
